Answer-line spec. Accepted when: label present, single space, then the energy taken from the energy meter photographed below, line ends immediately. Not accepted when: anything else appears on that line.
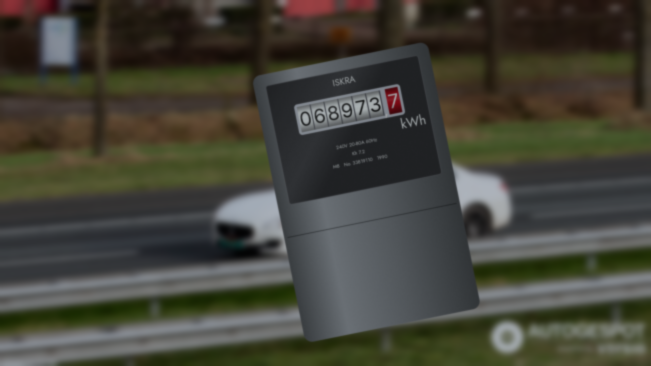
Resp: 68973.7 kWh
